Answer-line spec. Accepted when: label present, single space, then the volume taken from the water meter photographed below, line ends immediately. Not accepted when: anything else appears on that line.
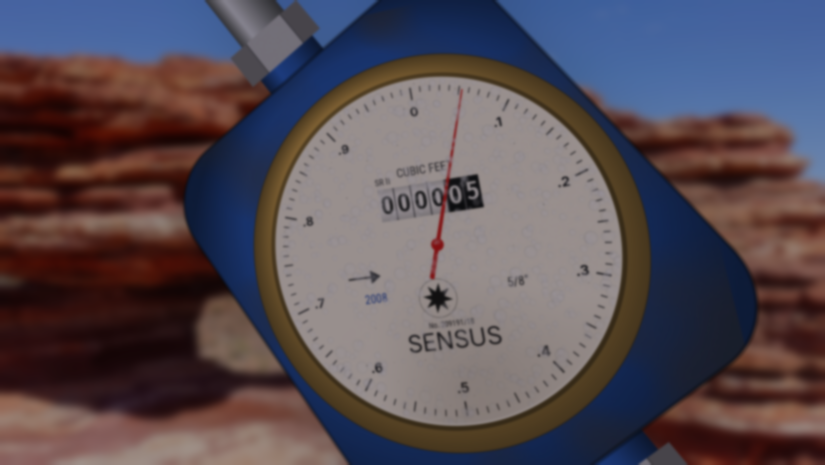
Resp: 5.05 ft³
